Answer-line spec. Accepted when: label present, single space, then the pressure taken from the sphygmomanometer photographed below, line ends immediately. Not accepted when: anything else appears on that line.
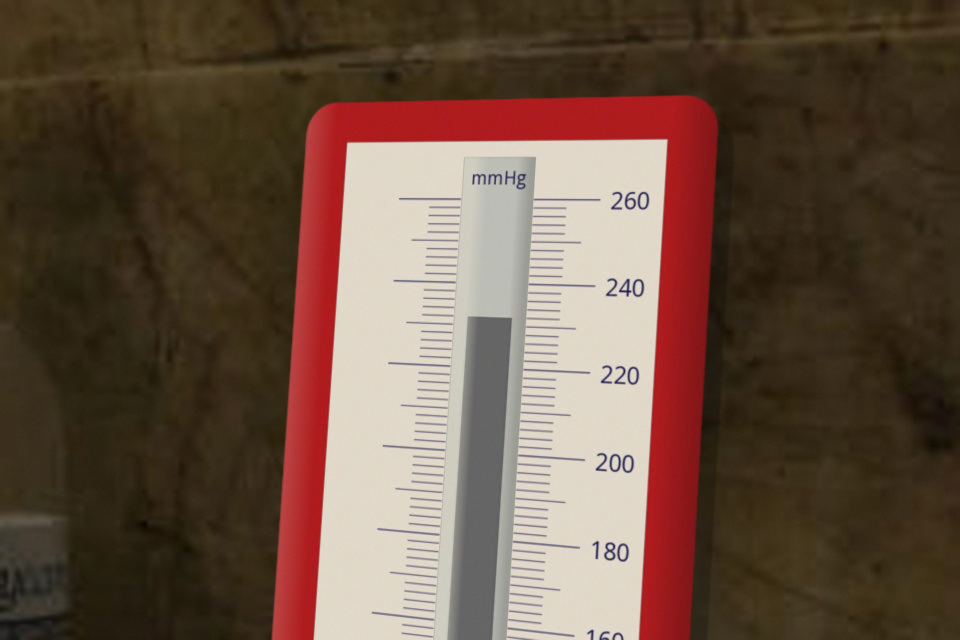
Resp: 232 mmHg
